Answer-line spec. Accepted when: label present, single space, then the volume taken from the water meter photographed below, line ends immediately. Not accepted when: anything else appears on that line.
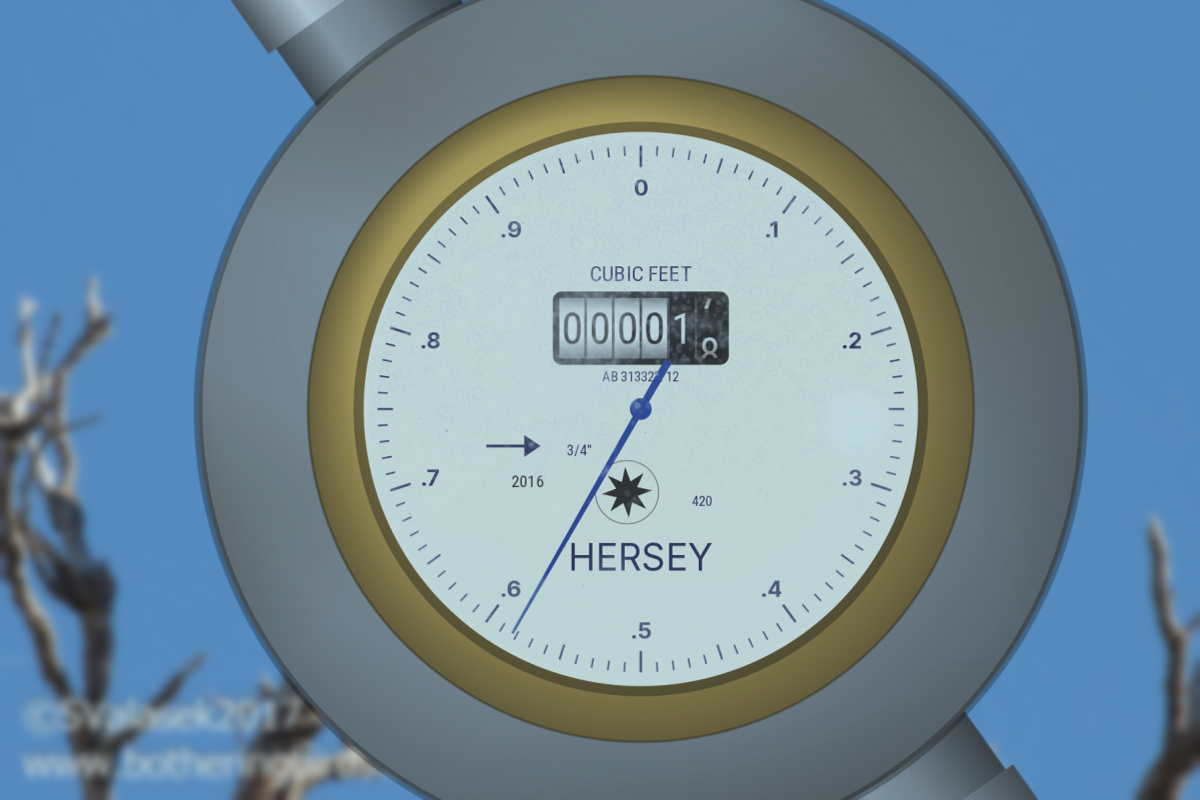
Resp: 17.58 ft³
